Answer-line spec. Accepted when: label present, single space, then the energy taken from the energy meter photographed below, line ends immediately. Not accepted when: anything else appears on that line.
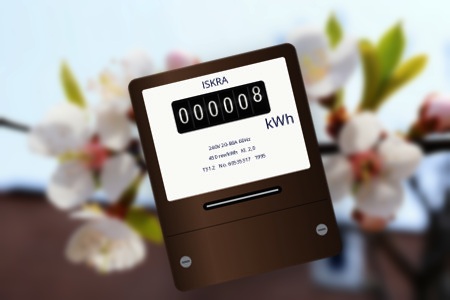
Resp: 8 kWh
